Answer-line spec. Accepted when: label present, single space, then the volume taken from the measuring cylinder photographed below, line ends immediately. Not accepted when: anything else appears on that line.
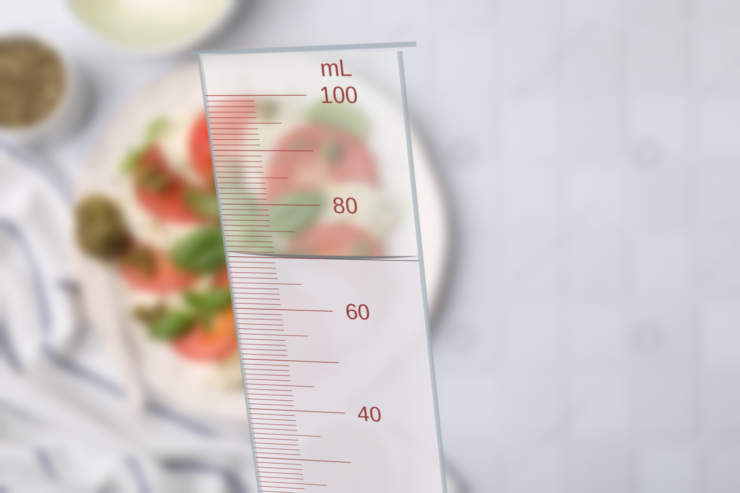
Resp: 70 mL
